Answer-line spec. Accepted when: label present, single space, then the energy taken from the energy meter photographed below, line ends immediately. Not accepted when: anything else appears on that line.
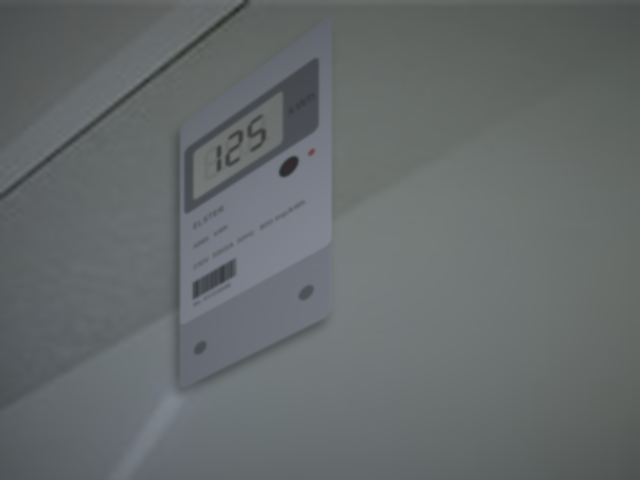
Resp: 125 kWh
